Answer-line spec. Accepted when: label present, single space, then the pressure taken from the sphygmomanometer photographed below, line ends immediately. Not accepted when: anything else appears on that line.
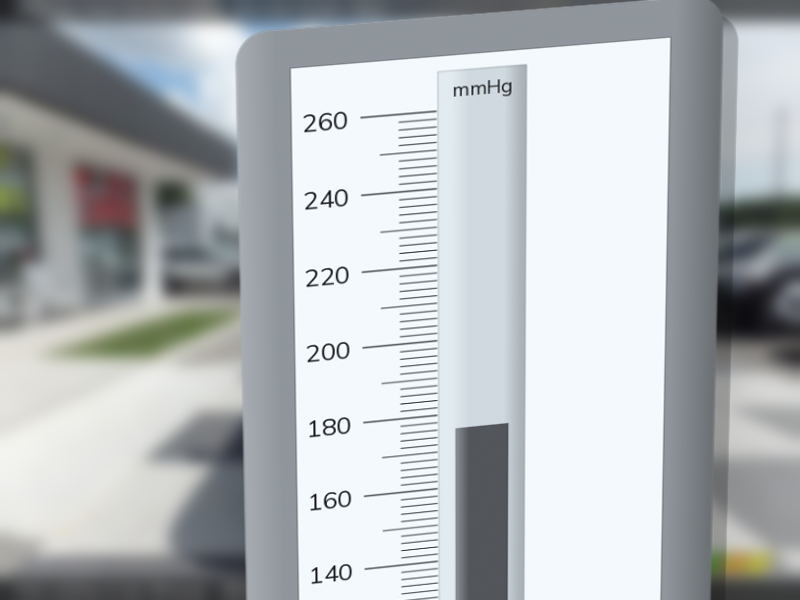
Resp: 176 mmHg
